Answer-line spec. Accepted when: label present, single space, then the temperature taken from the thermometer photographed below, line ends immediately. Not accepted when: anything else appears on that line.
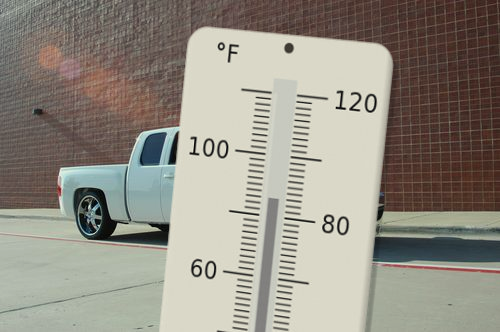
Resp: 86 °F
